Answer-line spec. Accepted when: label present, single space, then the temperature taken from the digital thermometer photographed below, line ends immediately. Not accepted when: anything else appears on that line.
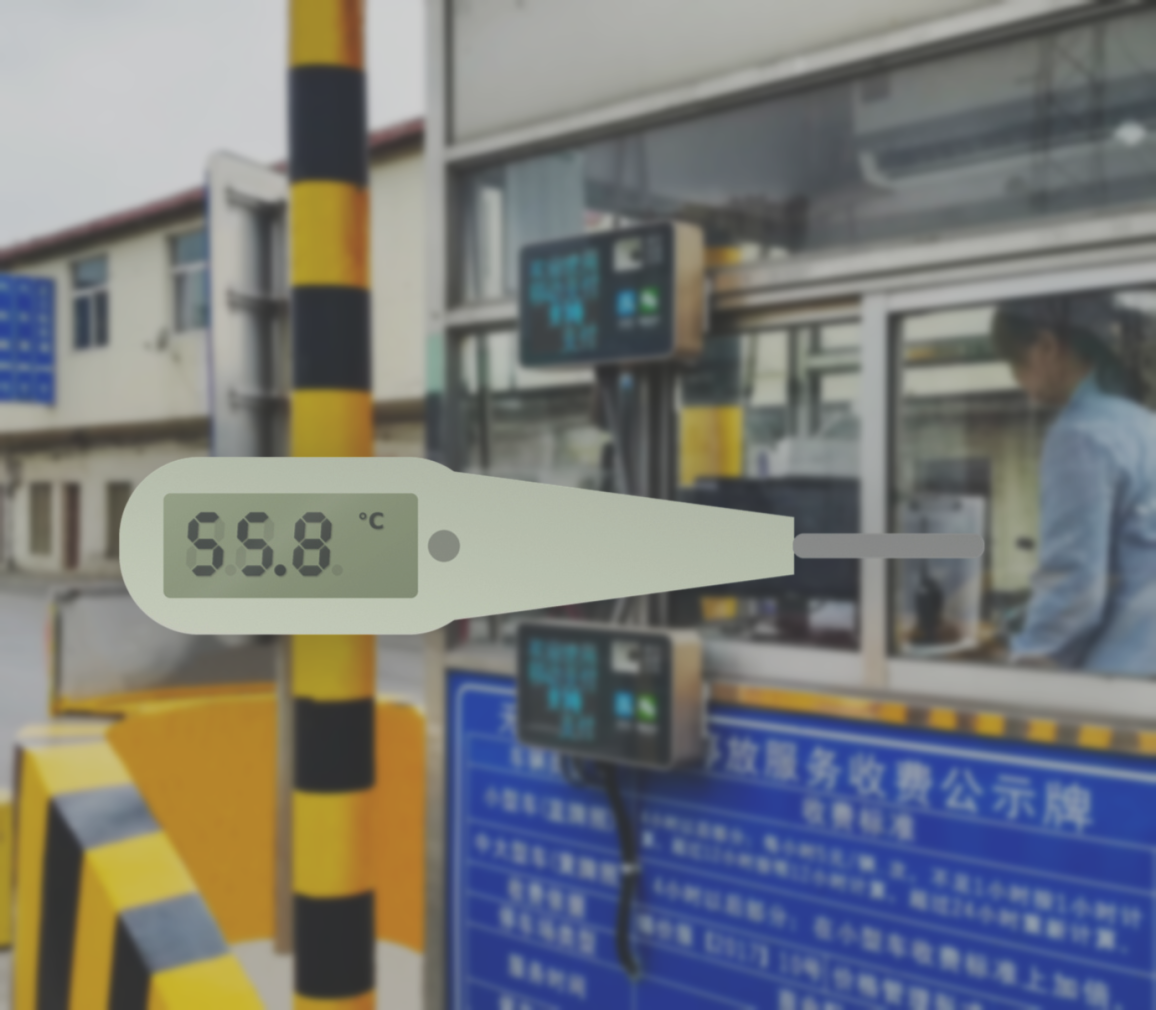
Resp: 55.8 °C
